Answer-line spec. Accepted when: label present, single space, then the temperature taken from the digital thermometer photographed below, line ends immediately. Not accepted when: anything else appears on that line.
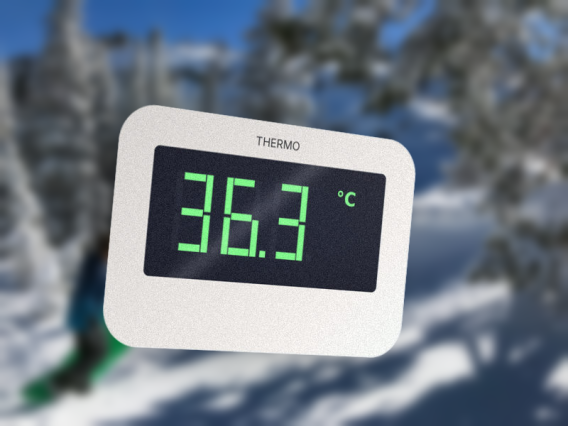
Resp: 36.3 °C
